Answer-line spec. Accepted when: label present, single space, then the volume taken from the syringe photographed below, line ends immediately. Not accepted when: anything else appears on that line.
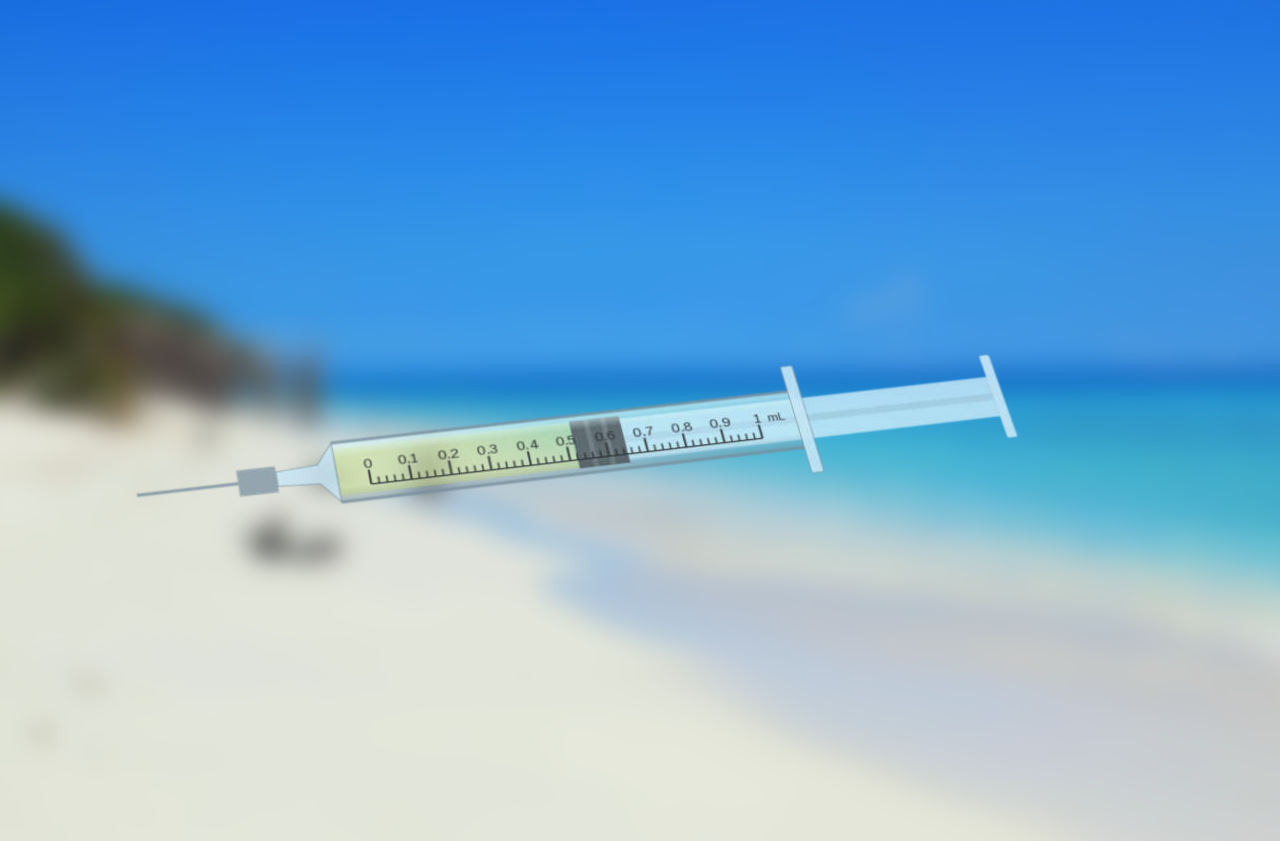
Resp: 0.52 mL
